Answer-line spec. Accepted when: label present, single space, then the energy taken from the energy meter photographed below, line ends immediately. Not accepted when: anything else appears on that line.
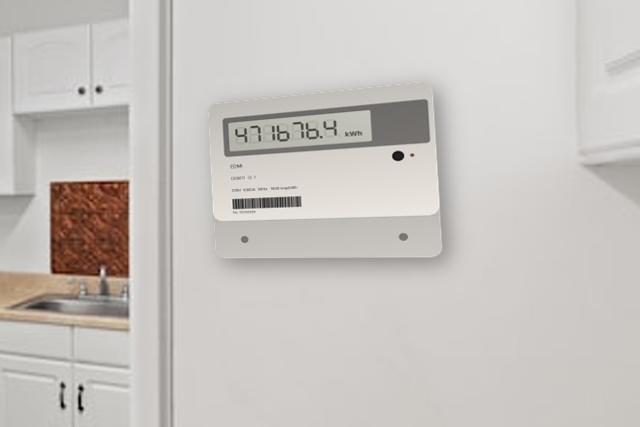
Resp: 471676.4 kWh
